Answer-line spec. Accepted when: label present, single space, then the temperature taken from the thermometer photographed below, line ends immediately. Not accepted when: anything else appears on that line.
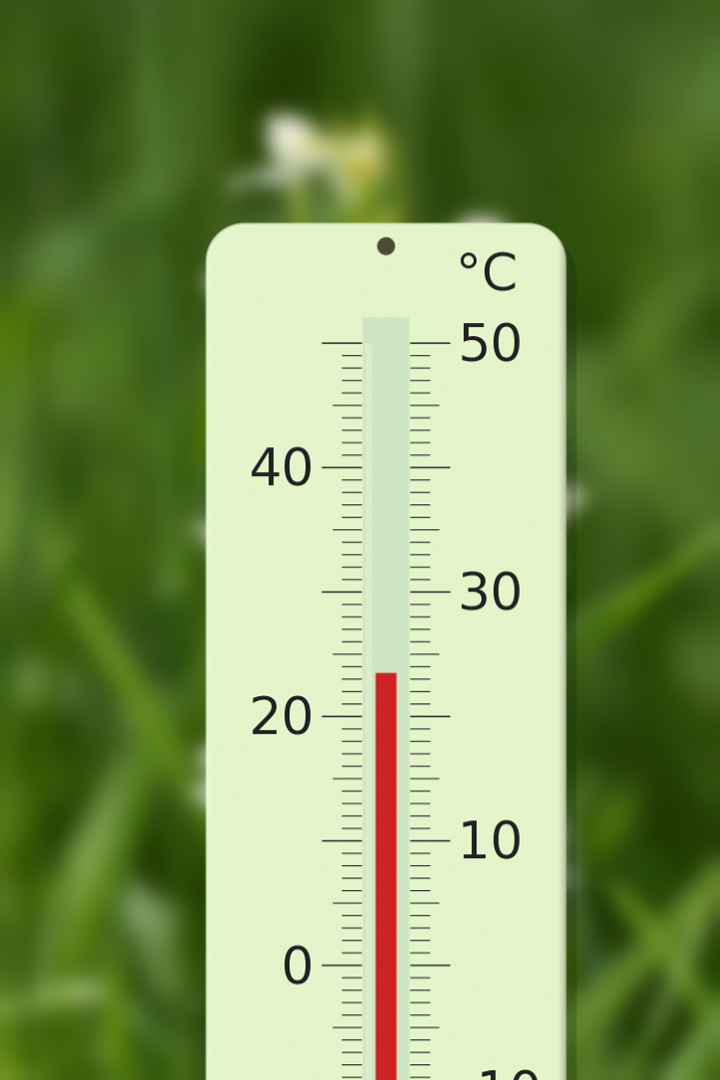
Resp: 23.5 °C
